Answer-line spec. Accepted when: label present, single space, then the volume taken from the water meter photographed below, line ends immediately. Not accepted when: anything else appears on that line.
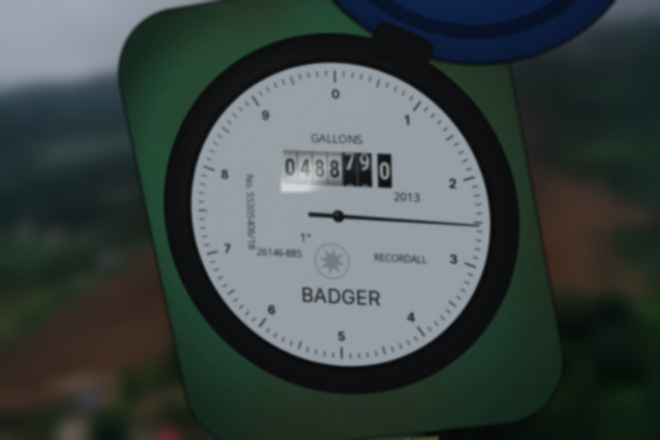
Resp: 488792.5 gal
